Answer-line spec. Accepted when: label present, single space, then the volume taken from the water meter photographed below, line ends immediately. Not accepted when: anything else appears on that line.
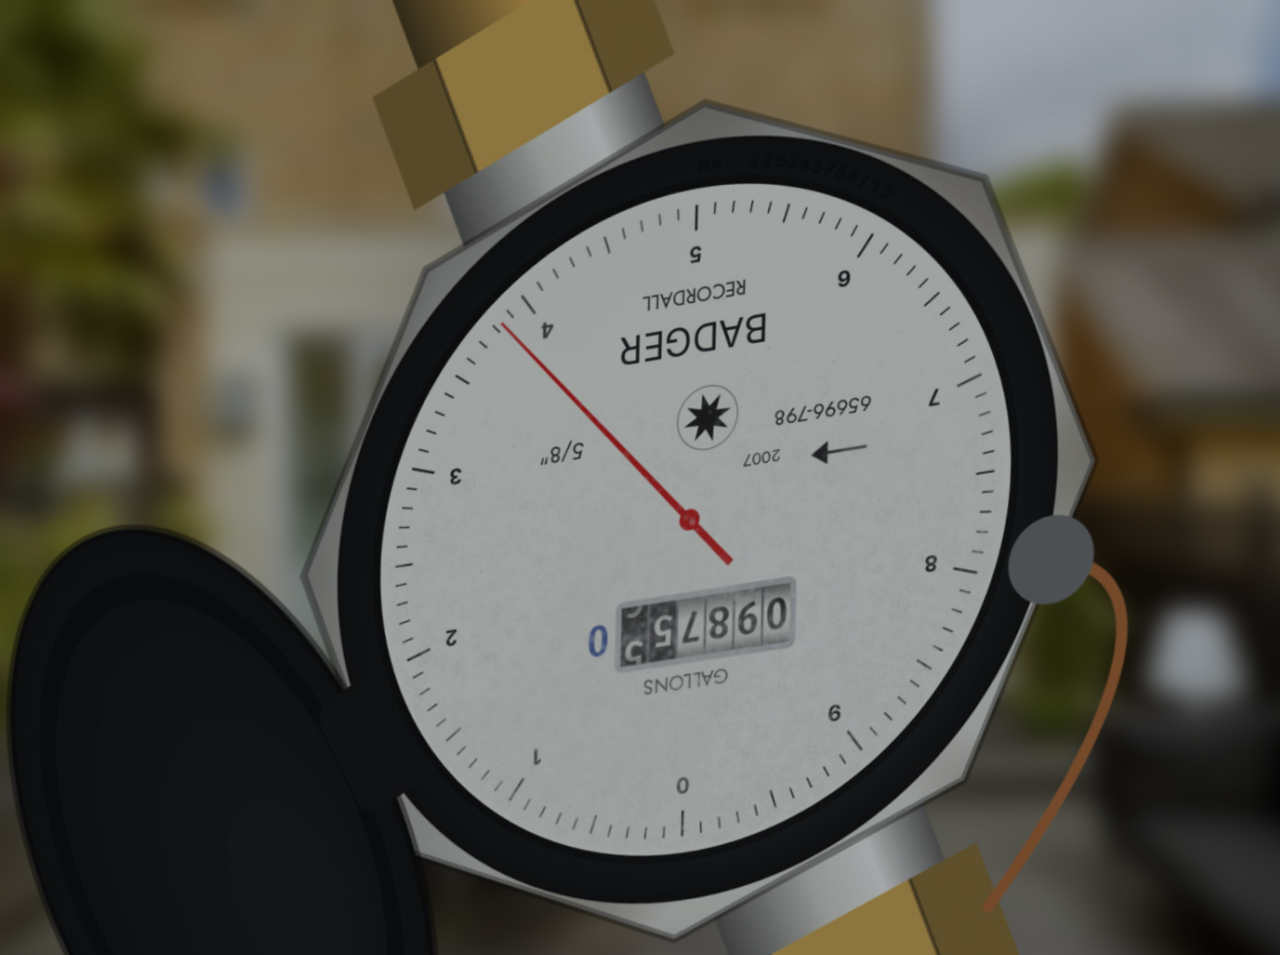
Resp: 987553.8 gal
